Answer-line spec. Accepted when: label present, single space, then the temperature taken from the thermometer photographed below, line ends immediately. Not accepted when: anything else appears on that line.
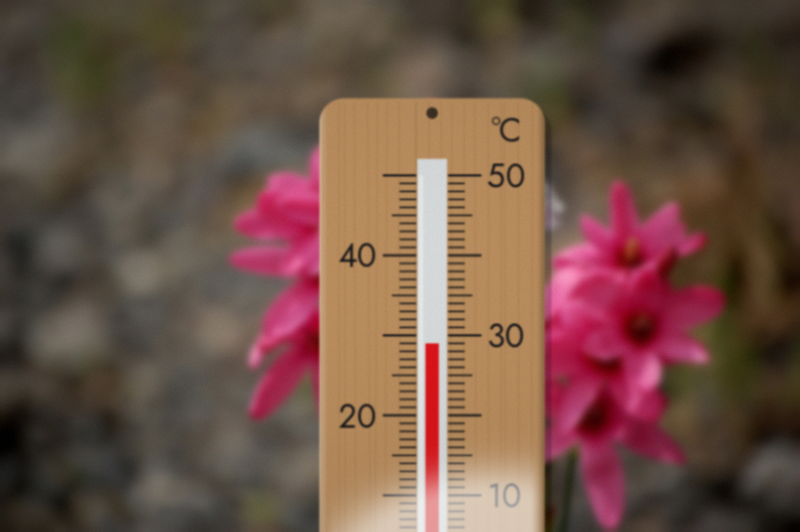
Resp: 29 °C
